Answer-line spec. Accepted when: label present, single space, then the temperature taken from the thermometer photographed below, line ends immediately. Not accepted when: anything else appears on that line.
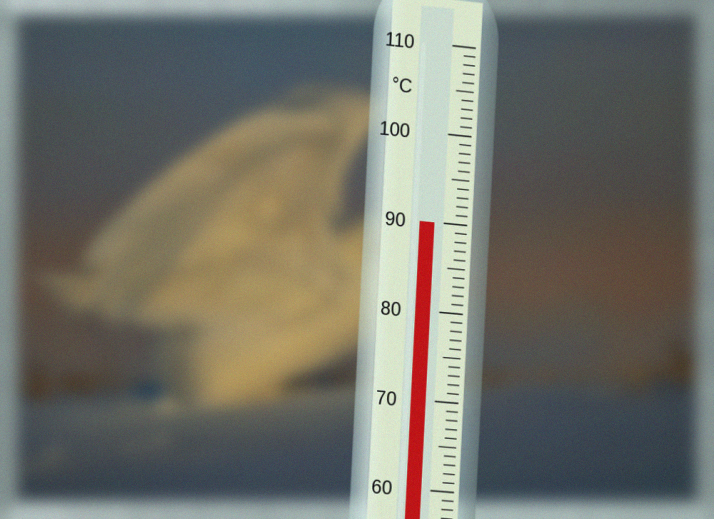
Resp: 90 °C
